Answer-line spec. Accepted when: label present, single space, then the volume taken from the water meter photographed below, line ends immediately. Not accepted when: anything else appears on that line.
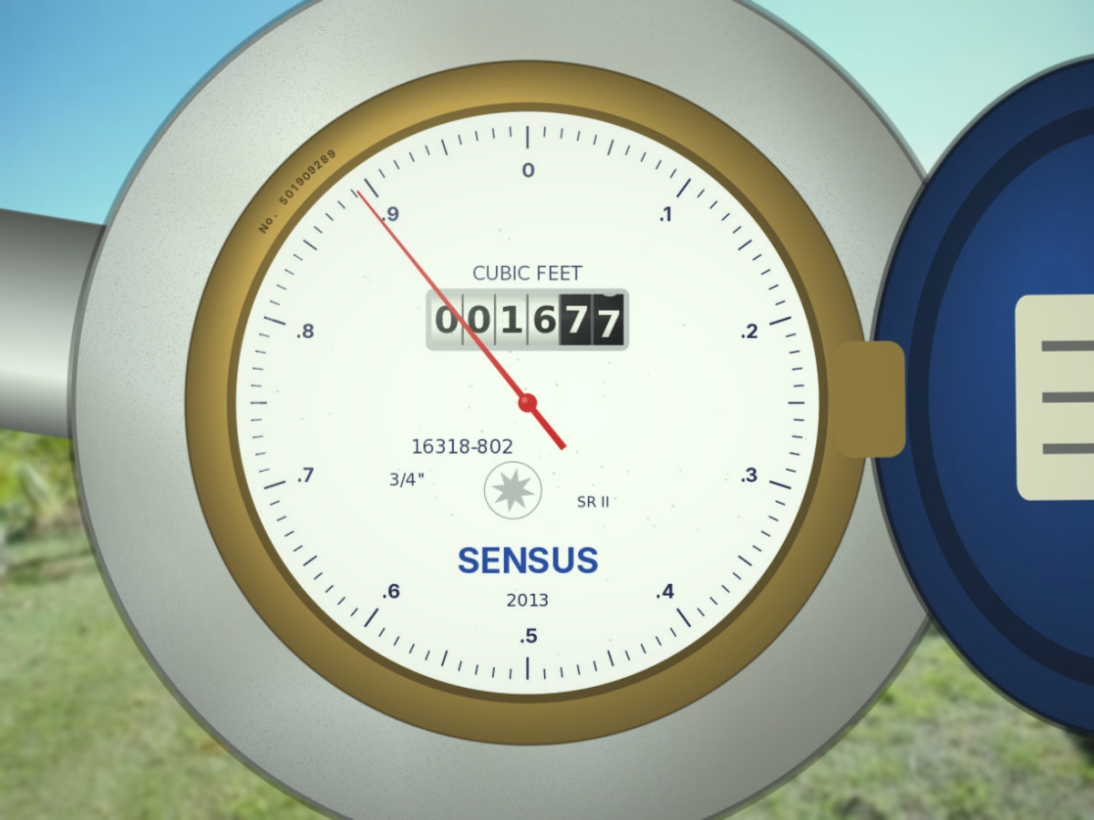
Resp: 1676.89 ft³
